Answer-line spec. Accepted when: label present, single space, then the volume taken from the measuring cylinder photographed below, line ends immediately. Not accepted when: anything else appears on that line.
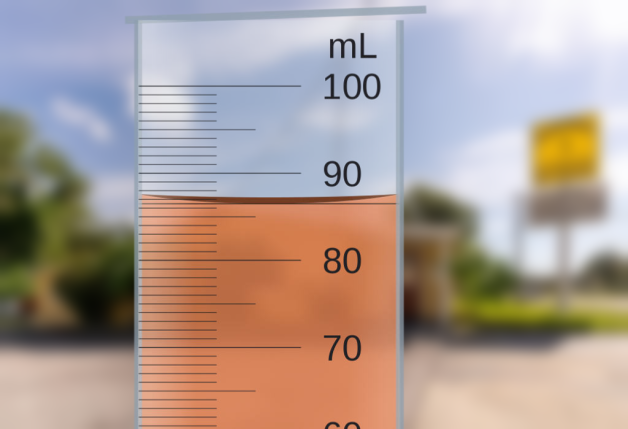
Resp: 86.5 mL
